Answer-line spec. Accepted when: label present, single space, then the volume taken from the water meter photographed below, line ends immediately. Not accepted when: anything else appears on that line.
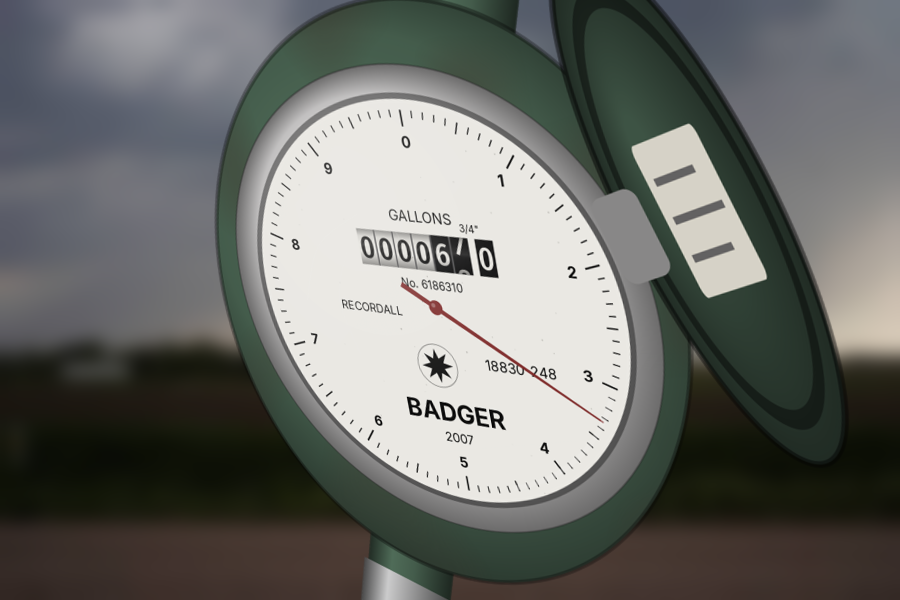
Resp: 673.3 gal
